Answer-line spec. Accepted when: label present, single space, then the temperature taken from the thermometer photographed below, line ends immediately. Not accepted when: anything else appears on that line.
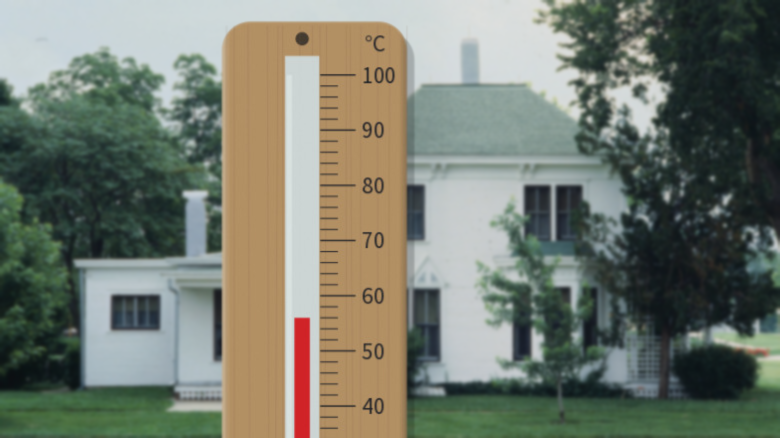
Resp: 56 °C
